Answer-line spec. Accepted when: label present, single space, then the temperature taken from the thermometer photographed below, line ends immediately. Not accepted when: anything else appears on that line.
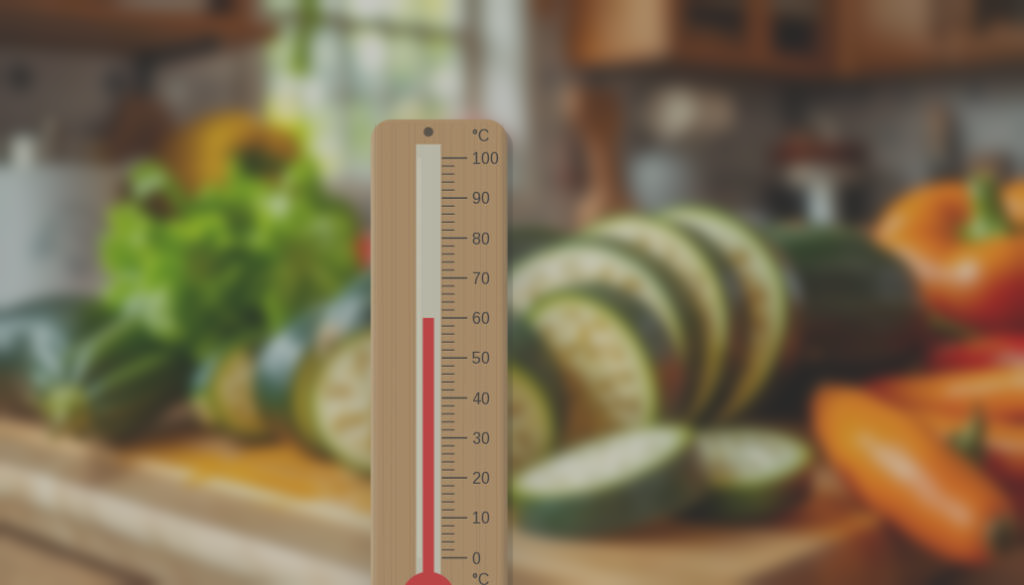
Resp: 60 °C
